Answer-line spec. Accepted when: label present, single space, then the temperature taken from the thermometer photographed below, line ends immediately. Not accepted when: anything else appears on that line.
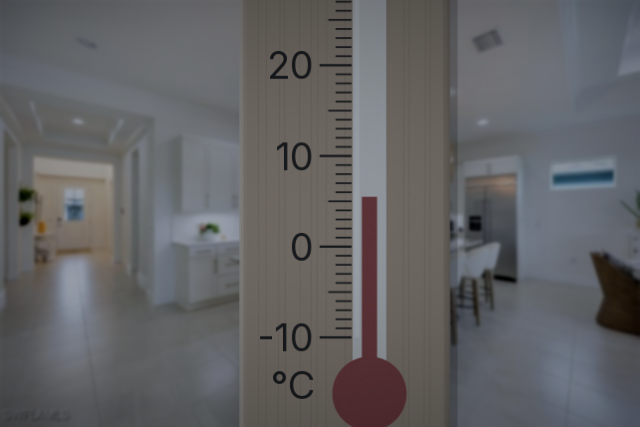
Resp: 5.5 °C
